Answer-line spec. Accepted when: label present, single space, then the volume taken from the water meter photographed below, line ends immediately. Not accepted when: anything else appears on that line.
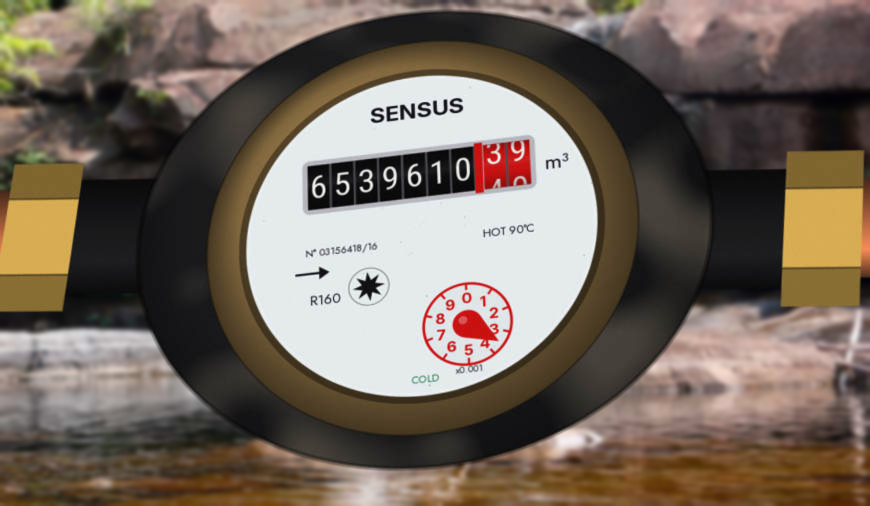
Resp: 6539610.393 m³
